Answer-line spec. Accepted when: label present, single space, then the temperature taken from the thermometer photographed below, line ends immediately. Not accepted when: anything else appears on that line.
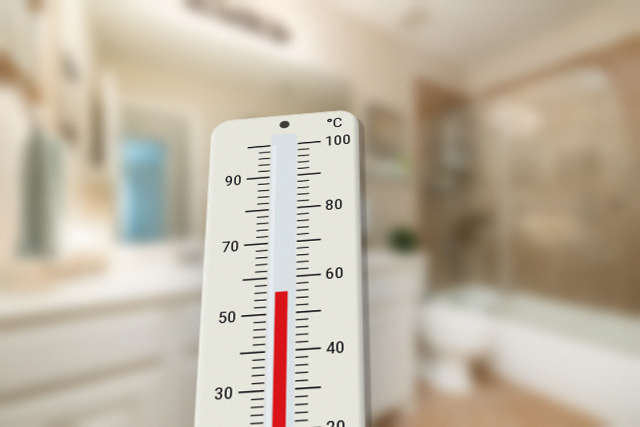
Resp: 56 °C
